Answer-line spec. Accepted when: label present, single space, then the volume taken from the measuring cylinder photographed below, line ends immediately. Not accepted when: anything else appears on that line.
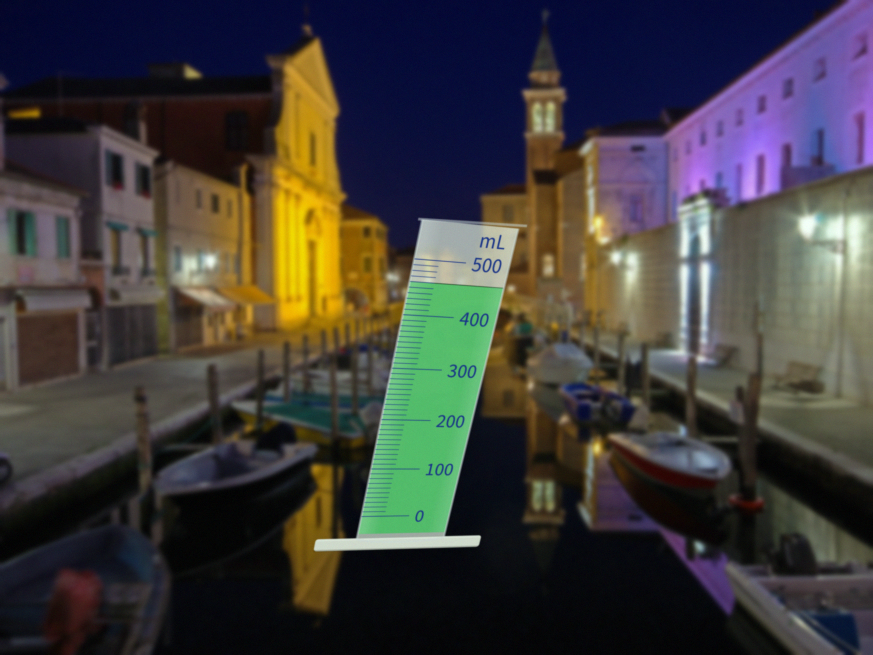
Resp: 460 mL
